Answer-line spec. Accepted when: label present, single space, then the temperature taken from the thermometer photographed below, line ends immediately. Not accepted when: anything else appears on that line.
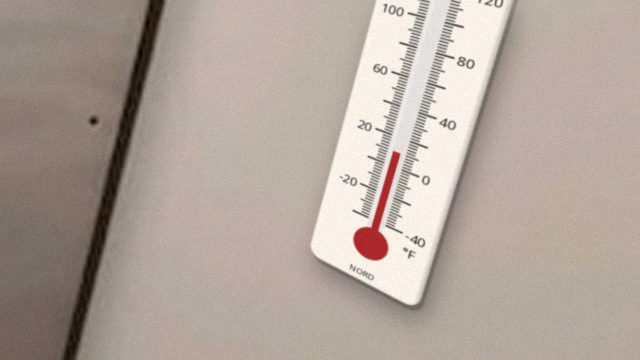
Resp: 10 °F
